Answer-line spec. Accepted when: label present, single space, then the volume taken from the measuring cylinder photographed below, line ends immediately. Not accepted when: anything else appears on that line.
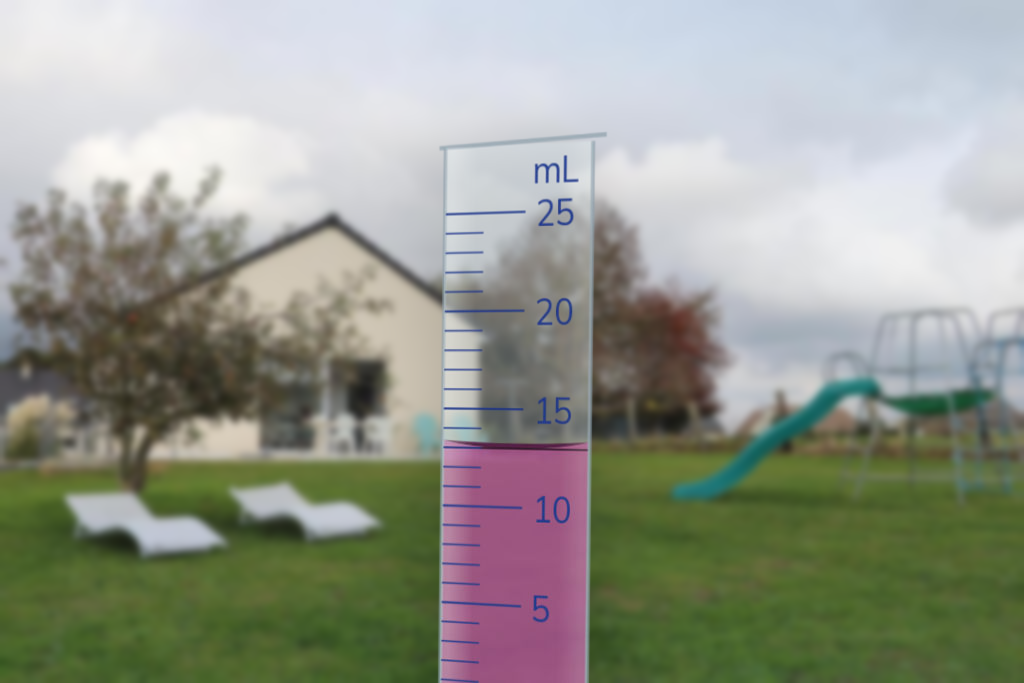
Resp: 13 mL
